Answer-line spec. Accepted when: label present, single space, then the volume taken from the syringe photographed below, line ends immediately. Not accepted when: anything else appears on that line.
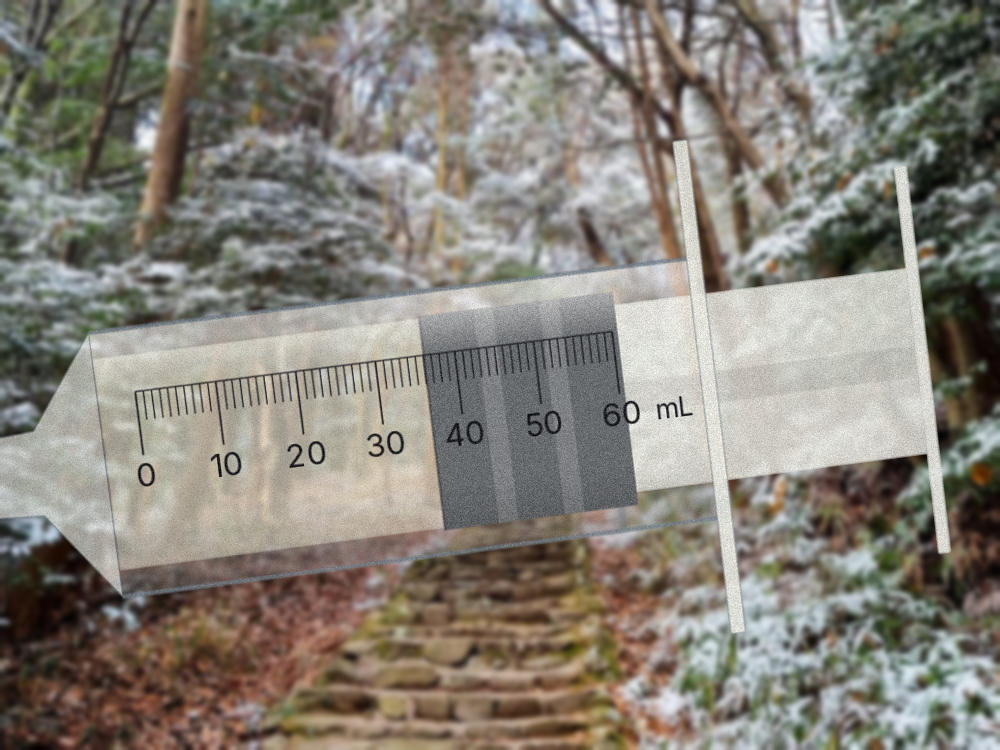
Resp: 36 mL
